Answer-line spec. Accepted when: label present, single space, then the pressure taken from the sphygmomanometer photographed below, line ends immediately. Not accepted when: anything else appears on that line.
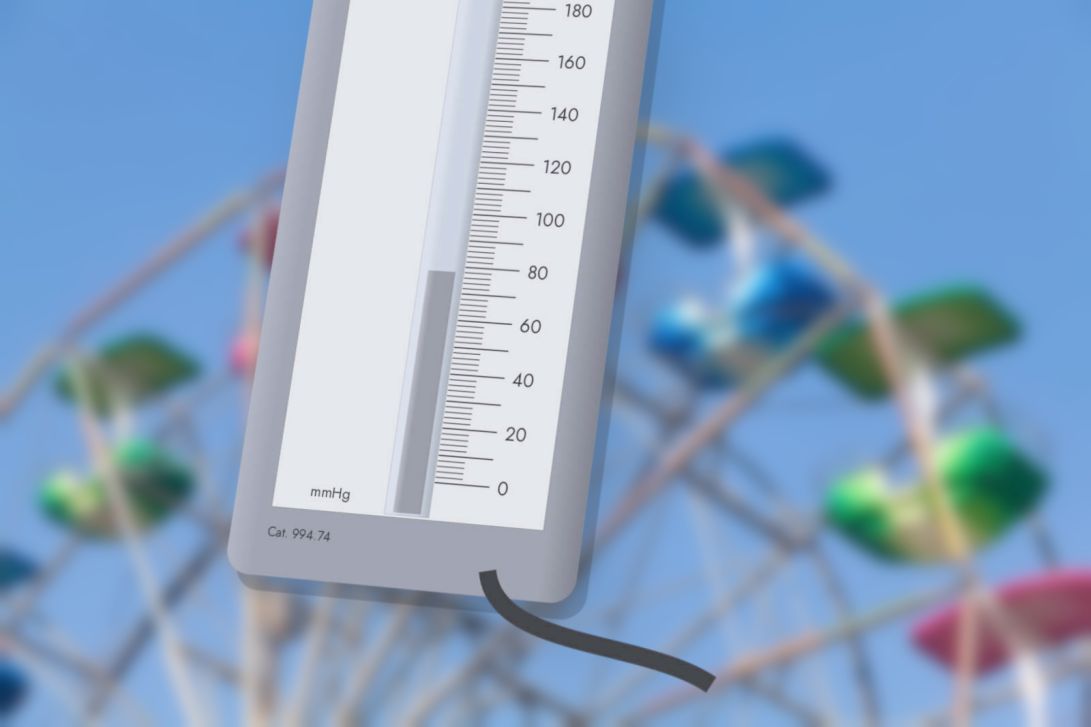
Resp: 78 mmHg
